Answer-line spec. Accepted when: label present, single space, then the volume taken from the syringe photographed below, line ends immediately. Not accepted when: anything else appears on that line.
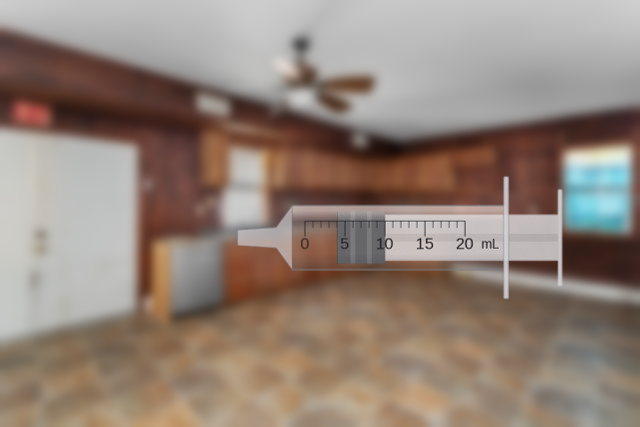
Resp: 4 mL
